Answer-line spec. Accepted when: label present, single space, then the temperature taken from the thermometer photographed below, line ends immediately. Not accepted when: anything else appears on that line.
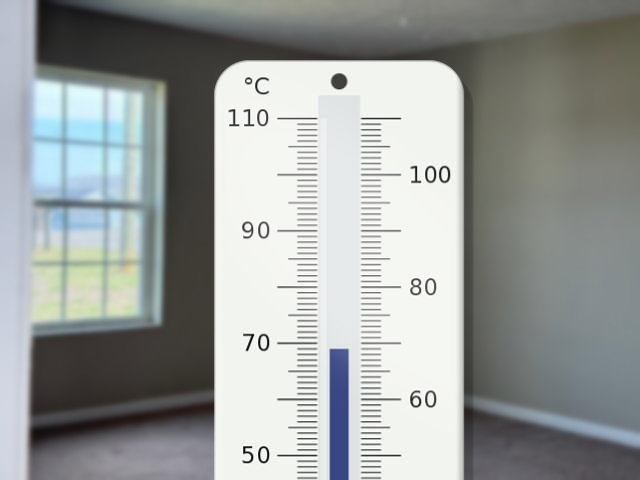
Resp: 69 °C
